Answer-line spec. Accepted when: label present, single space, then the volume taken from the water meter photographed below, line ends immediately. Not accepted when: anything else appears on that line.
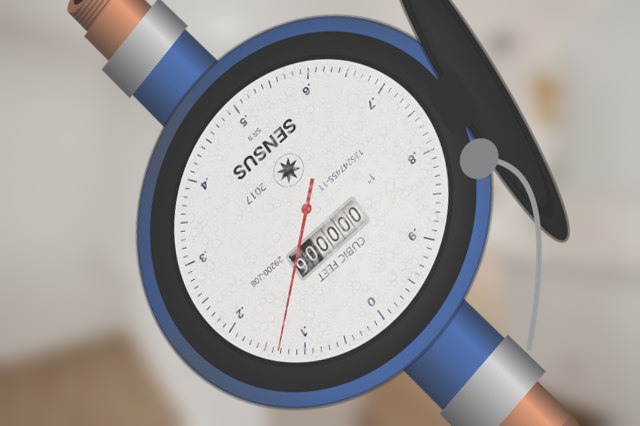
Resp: 6.13 ft³
